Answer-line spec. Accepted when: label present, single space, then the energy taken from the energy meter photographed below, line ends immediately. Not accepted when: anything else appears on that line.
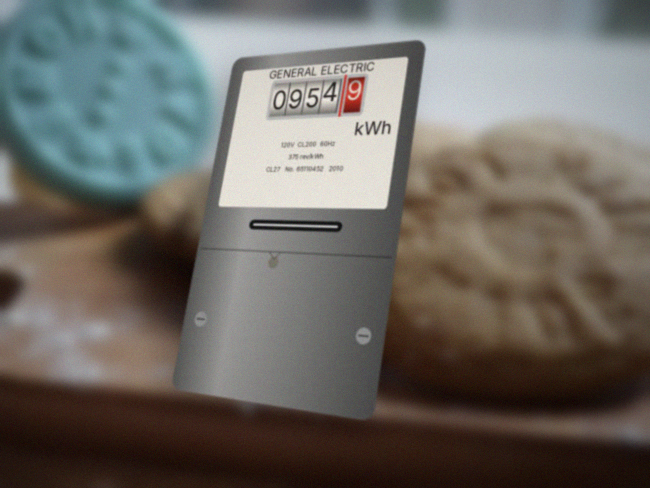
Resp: 954.9 kWh
